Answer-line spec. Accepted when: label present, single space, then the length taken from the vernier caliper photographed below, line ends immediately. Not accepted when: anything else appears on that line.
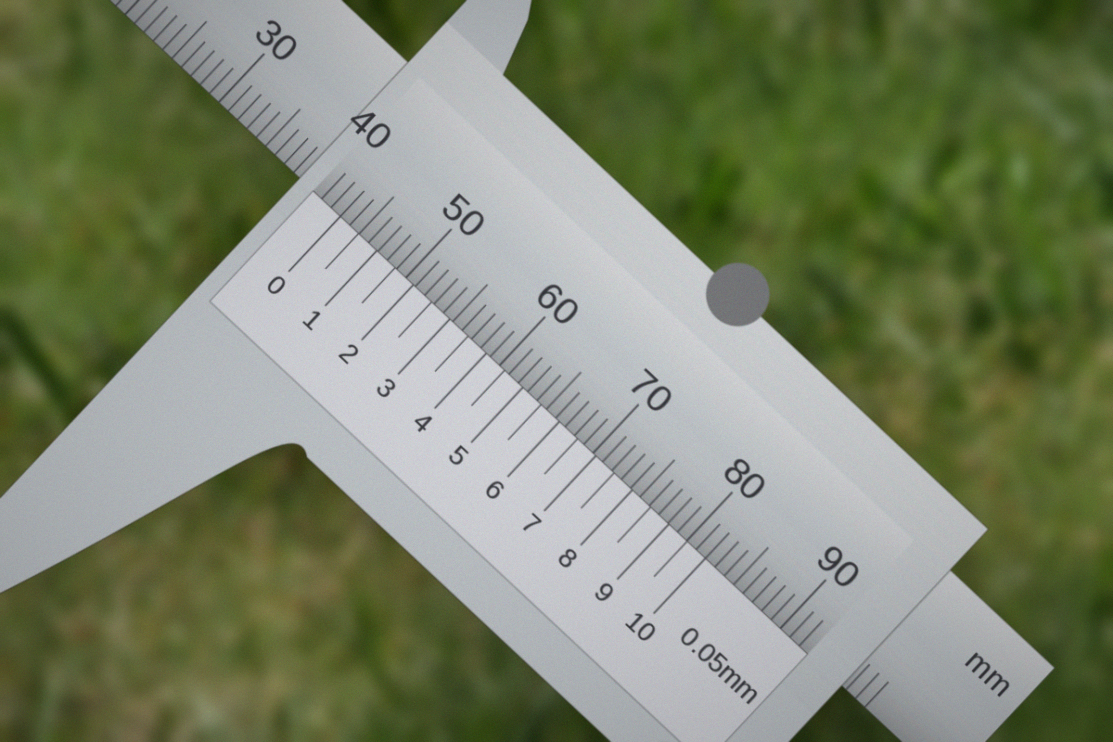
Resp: 43.0 mm
